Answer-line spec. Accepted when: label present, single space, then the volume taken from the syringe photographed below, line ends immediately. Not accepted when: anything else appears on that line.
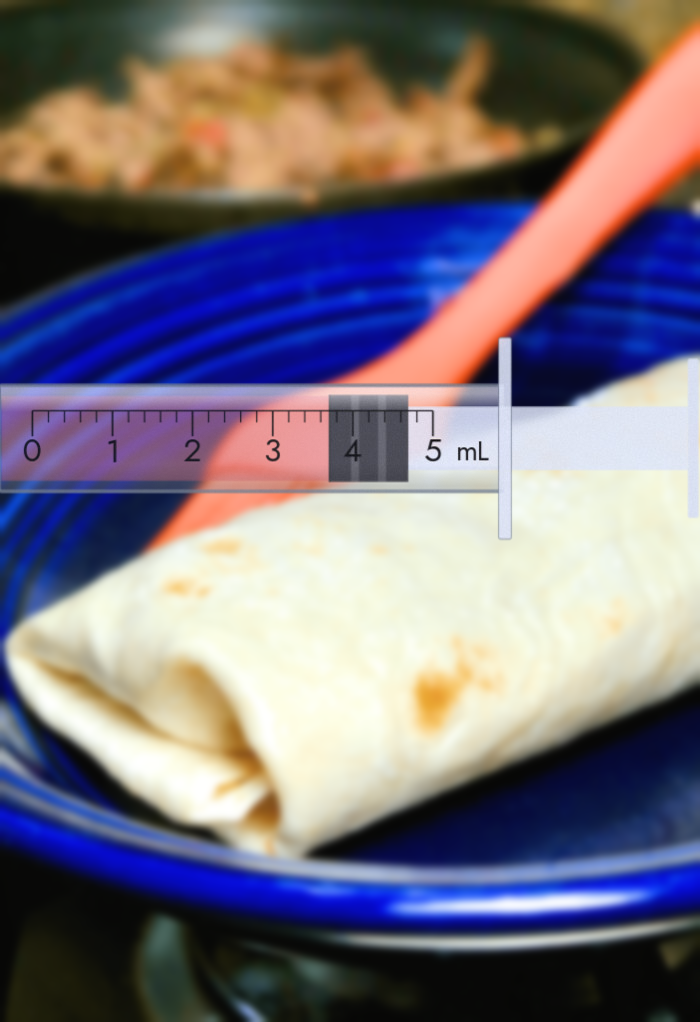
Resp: 3.7 mL
